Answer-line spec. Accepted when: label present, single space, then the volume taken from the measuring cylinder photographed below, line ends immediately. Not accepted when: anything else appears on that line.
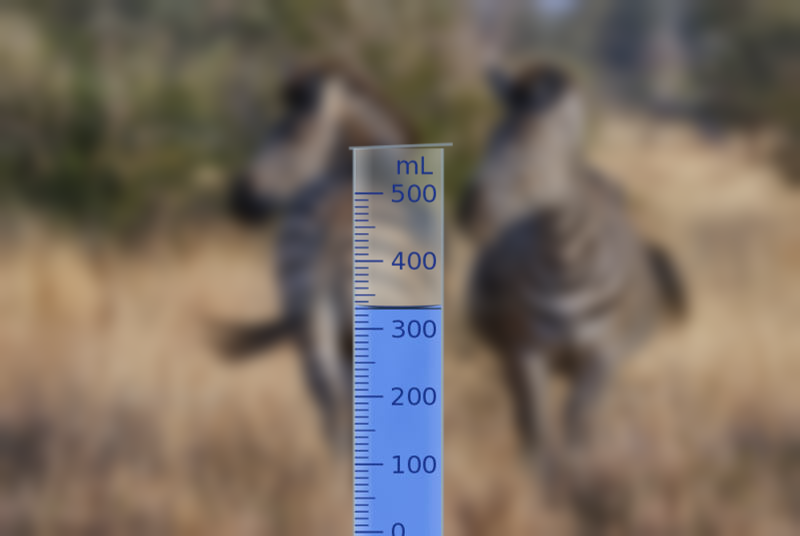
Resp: 330 mL
